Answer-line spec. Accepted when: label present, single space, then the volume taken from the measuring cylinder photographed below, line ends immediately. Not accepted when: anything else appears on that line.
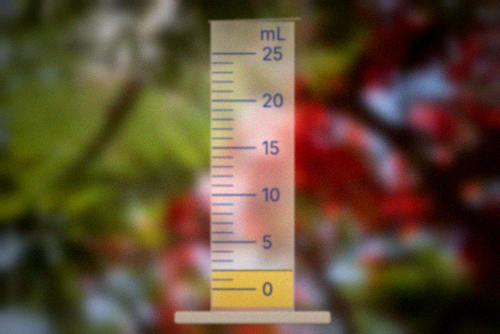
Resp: 2 mL
